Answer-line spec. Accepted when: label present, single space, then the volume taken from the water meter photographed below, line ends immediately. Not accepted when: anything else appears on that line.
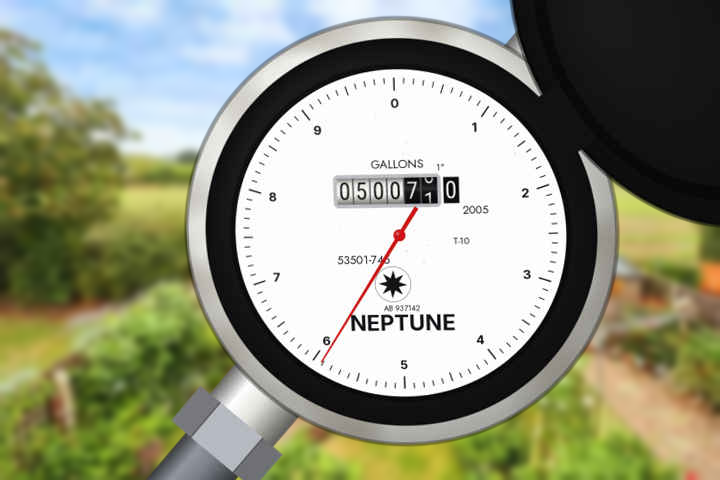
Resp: 500705.9 gal
